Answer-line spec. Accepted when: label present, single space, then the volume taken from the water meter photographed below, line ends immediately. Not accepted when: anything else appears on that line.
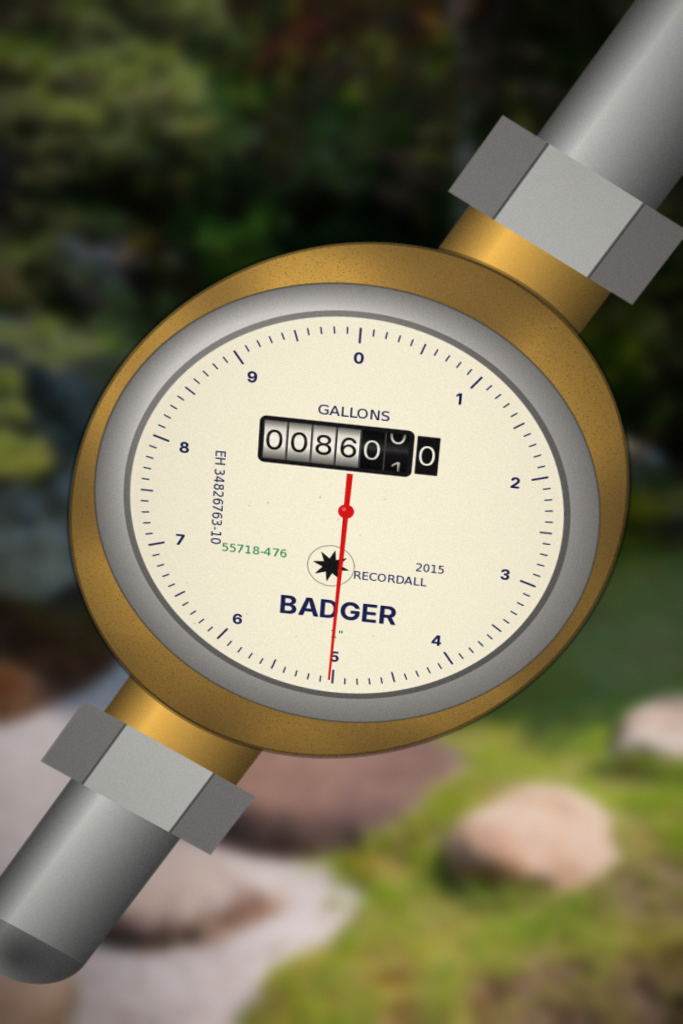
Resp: 86005.0 gal
